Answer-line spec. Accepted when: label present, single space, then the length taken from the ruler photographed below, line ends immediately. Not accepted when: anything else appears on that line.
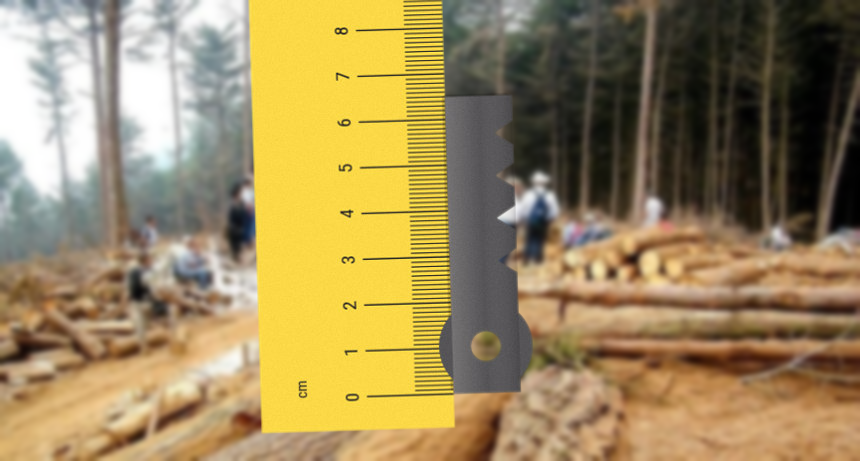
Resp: 6.5 cm
